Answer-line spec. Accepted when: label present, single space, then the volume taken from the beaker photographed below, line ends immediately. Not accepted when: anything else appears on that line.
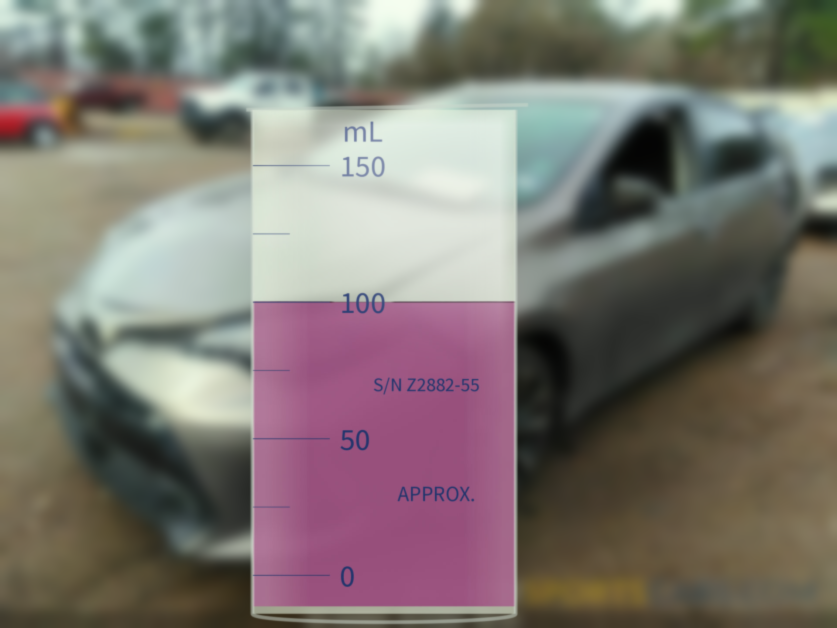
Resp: 100 mL
